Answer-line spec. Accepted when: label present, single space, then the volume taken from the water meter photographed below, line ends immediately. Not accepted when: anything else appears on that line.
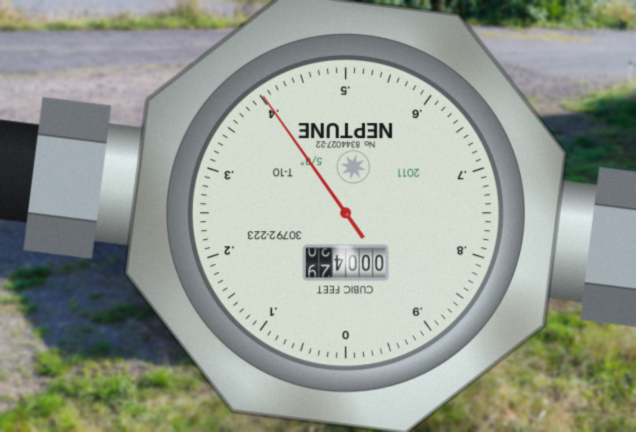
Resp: 429.40 ft³
